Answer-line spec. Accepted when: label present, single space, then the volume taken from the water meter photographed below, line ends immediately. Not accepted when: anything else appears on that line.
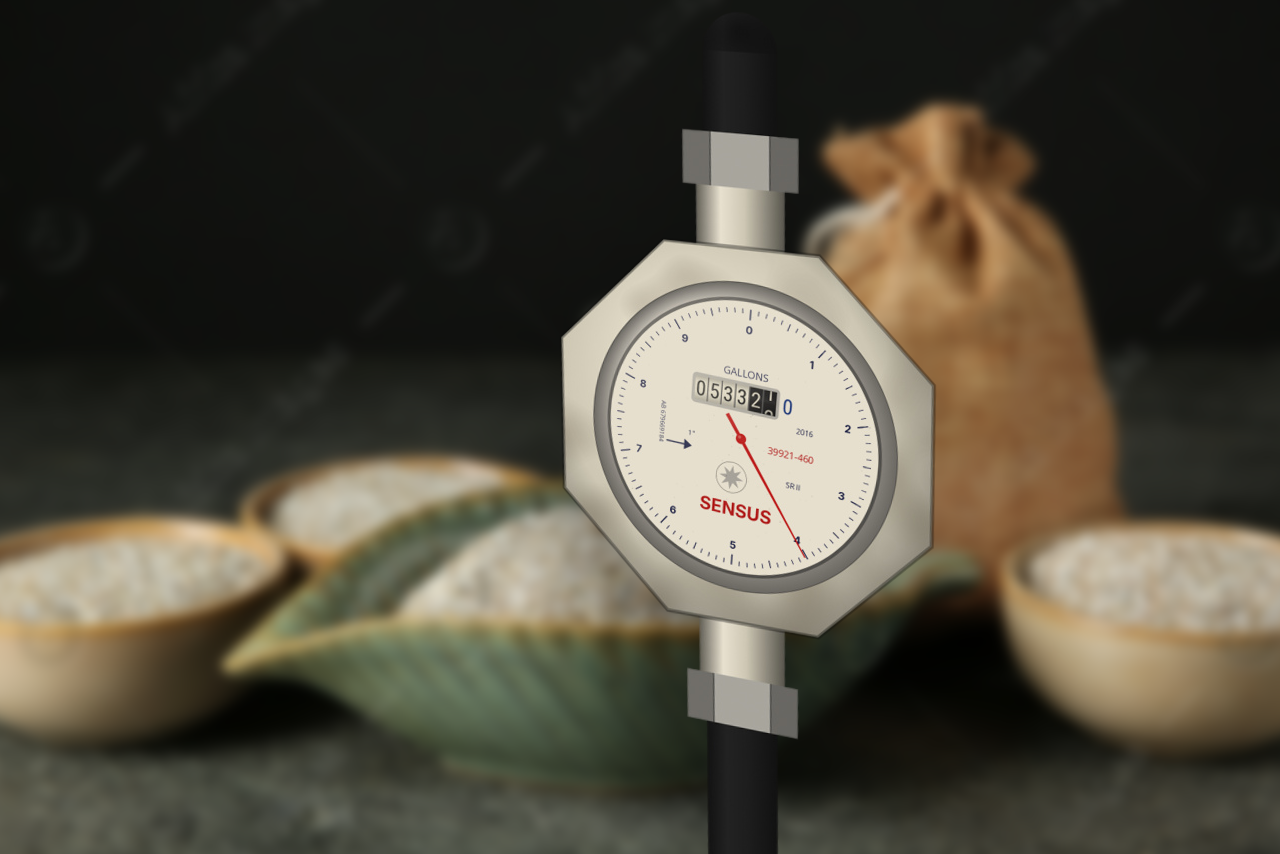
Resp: 533214.0 gal
